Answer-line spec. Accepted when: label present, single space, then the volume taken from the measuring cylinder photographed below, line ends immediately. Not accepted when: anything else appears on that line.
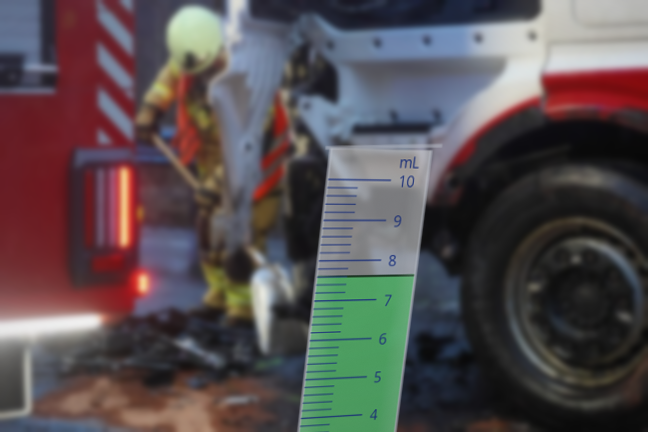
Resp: 7.6 mL
